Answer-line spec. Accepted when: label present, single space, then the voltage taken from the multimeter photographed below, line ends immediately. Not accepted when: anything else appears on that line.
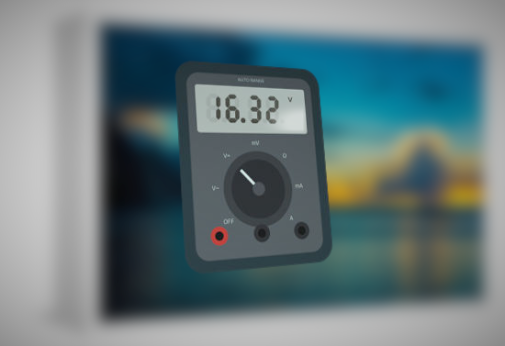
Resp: 16.32 V
